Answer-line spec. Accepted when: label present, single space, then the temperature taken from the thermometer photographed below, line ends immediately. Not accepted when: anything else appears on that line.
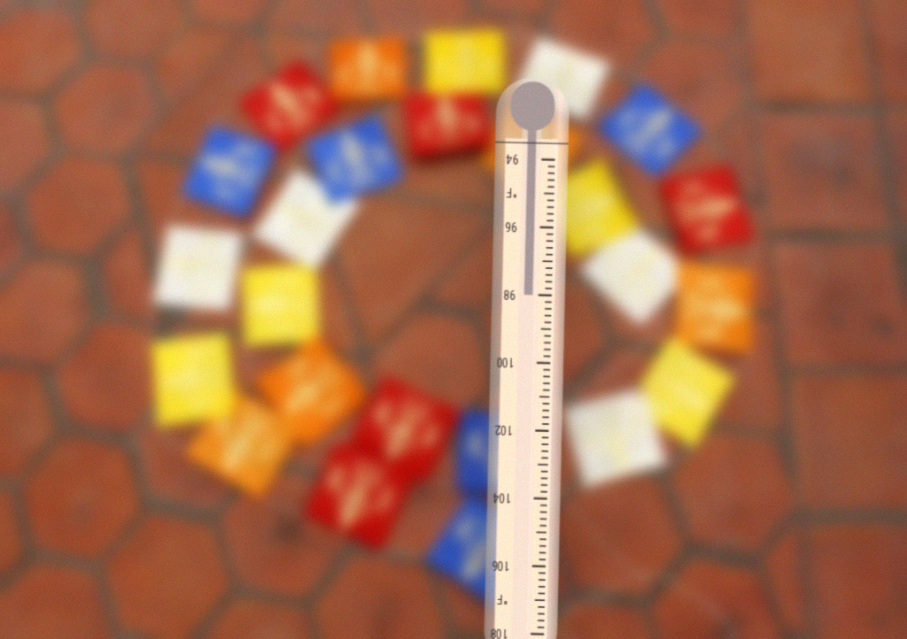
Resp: 98 °F
